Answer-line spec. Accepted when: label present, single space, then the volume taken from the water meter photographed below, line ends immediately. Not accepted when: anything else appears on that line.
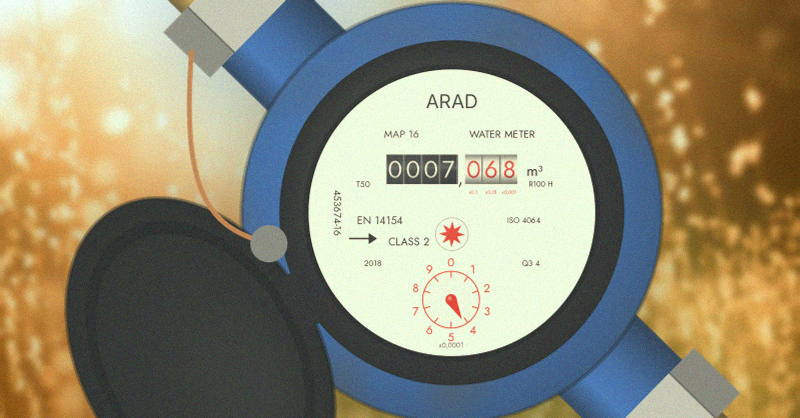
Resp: 7.0684 m³
